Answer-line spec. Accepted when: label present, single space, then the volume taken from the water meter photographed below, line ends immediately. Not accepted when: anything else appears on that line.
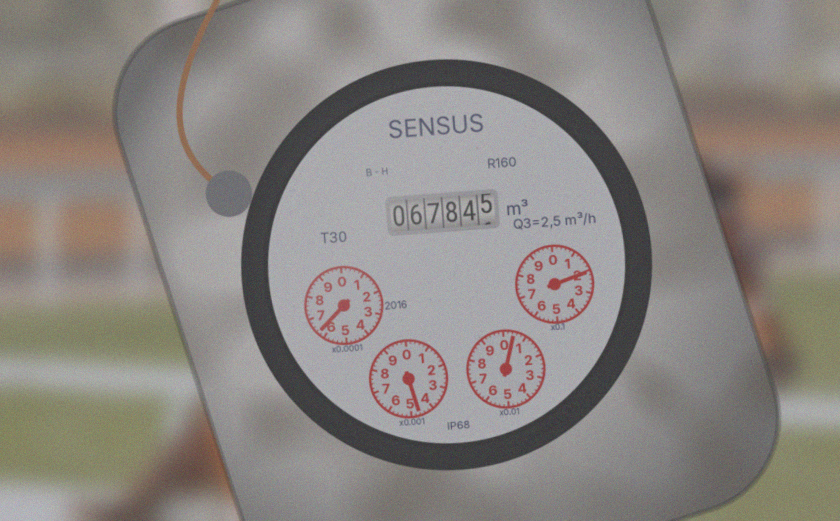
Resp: 67845.2046 m³
